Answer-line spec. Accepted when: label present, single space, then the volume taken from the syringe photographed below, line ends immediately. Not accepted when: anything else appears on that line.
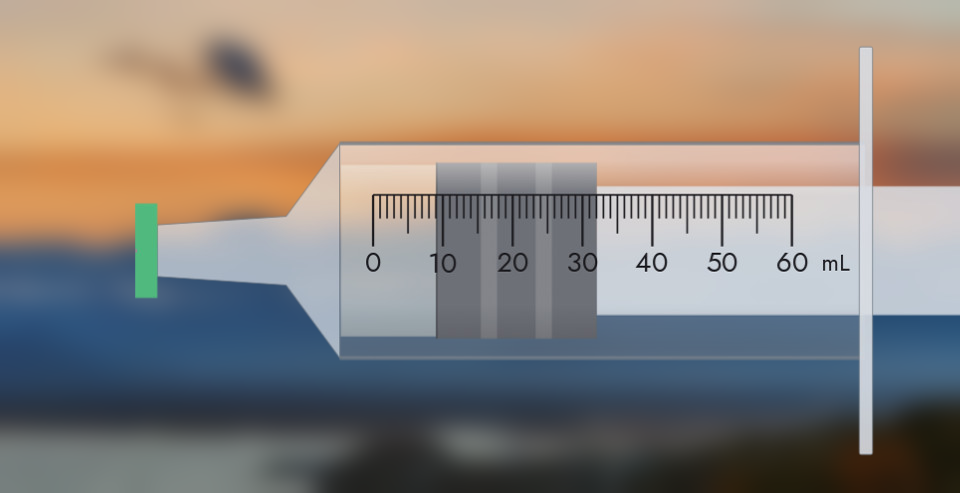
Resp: 9 mL
